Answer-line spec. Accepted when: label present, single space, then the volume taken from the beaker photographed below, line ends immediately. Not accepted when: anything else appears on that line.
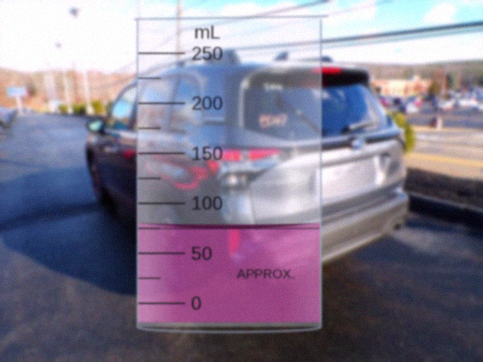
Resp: 75 mL
